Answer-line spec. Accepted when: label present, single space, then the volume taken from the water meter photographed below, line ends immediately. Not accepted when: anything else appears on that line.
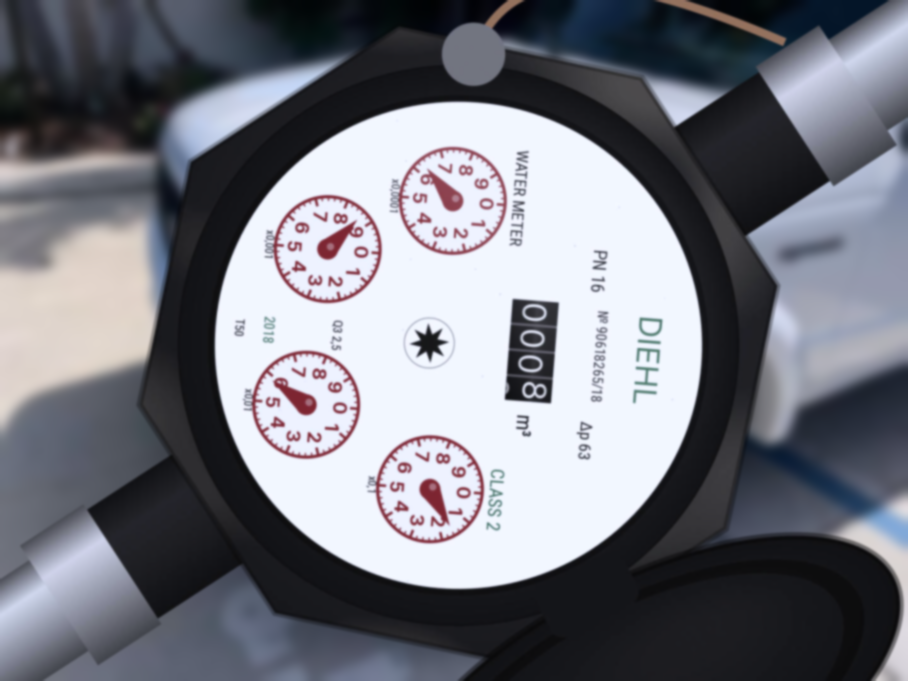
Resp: 8.1586 m³
